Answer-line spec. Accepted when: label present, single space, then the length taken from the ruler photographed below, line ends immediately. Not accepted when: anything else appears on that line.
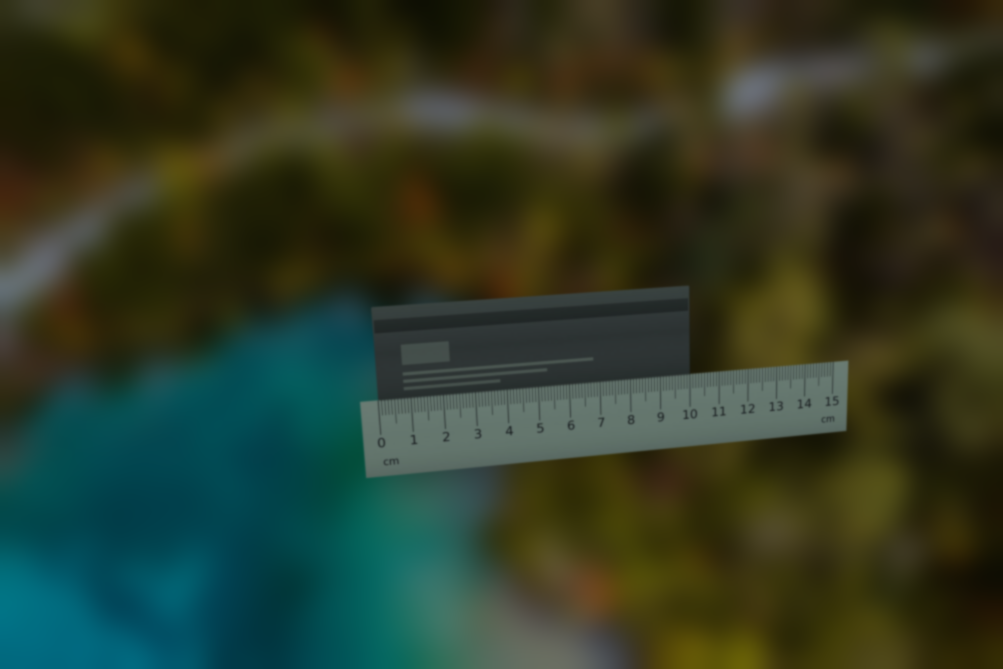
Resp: 10 cm
